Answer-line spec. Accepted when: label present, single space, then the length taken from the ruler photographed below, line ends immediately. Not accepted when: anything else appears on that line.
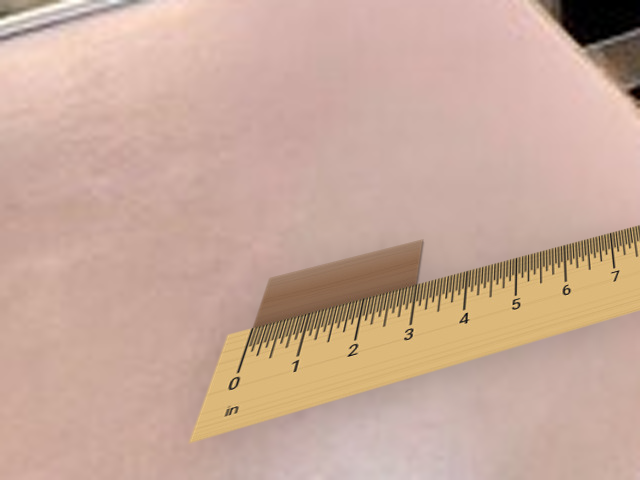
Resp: 3 in
